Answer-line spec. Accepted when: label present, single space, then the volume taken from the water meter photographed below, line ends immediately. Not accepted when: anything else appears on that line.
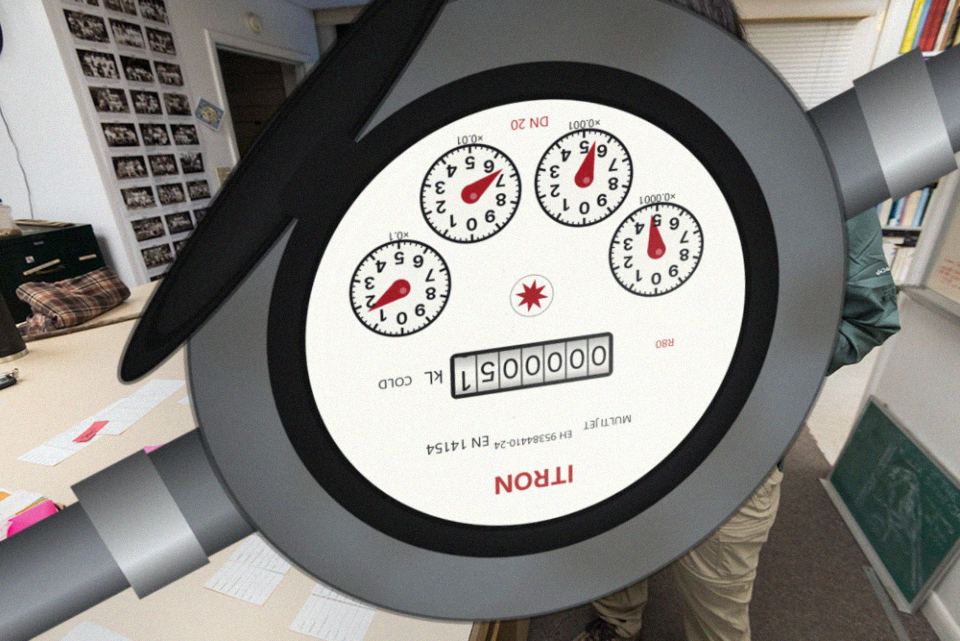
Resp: 51.1654 kL
